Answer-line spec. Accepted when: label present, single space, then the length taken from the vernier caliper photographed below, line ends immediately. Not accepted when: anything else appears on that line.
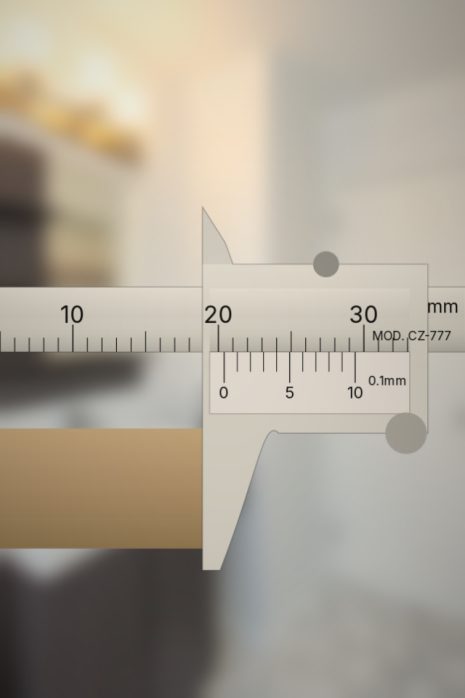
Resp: 20.4 mm
